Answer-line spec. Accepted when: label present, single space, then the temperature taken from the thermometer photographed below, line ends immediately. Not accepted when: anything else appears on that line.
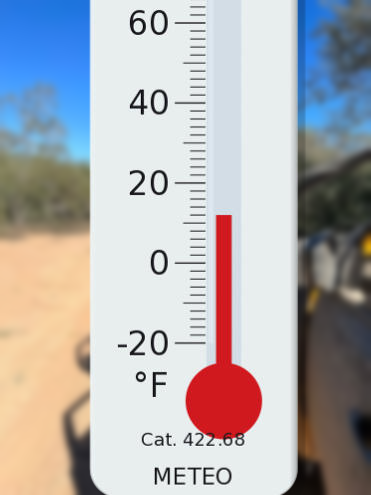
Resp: 12 °F
